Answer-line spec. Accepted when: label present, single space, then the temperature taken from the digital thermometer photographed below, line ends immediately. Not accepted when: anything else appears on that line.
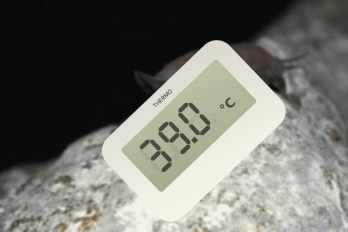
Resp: 39.0 °C
